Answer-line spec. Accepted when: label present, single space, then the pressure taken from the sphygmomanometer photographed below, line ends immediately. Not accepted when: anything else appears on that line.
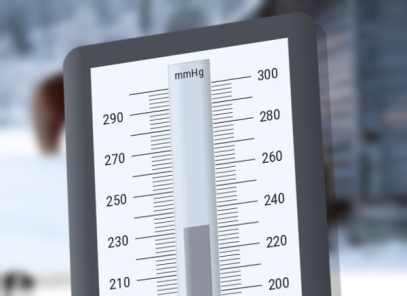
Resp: 232 mmHg
